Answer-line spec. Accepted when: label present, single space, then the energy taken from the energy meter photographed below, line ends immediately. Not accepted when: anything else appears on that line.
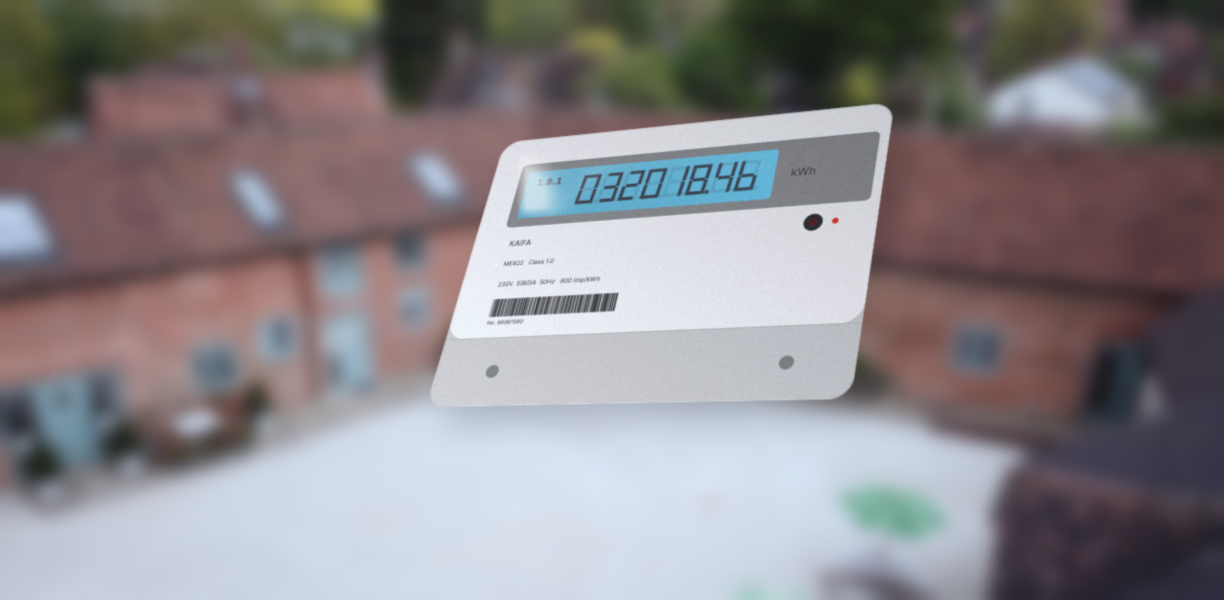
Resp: 32018.46 kWh
